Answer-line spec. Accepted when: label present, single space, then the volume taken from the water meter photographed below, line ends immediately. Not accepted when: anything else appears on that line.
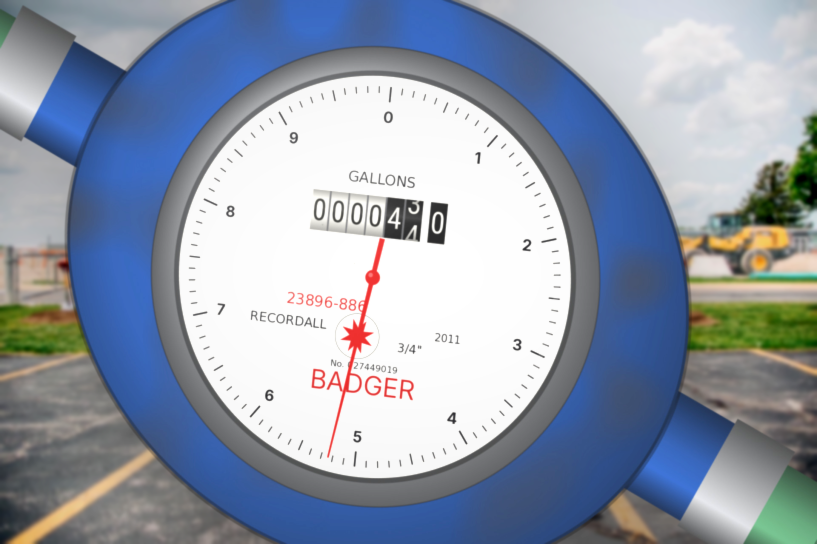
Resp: 435.2 gal
